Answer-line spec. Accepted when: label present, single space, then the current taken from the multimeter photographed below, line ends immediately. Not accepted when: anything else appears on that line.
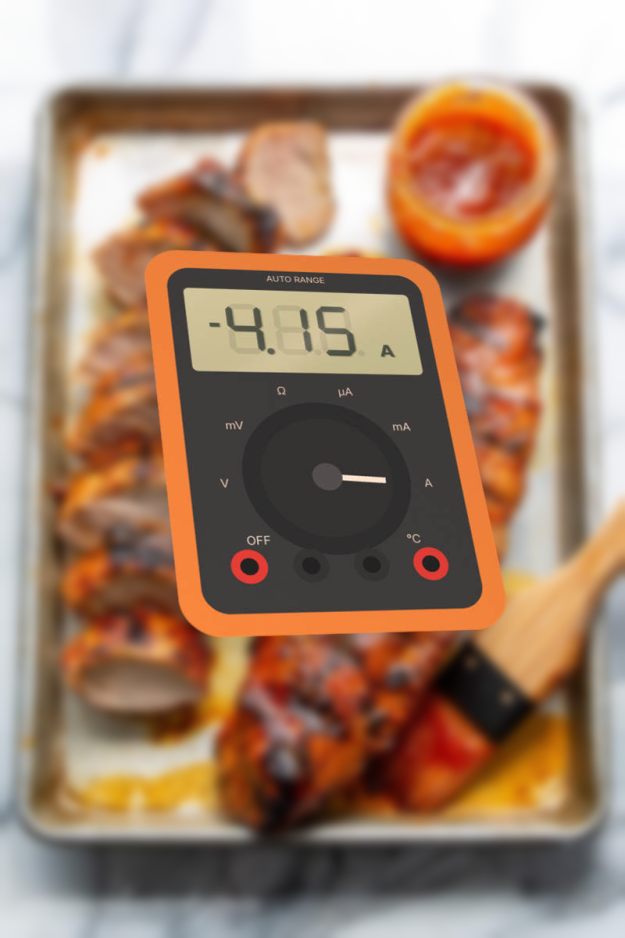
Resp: -4.15 A
